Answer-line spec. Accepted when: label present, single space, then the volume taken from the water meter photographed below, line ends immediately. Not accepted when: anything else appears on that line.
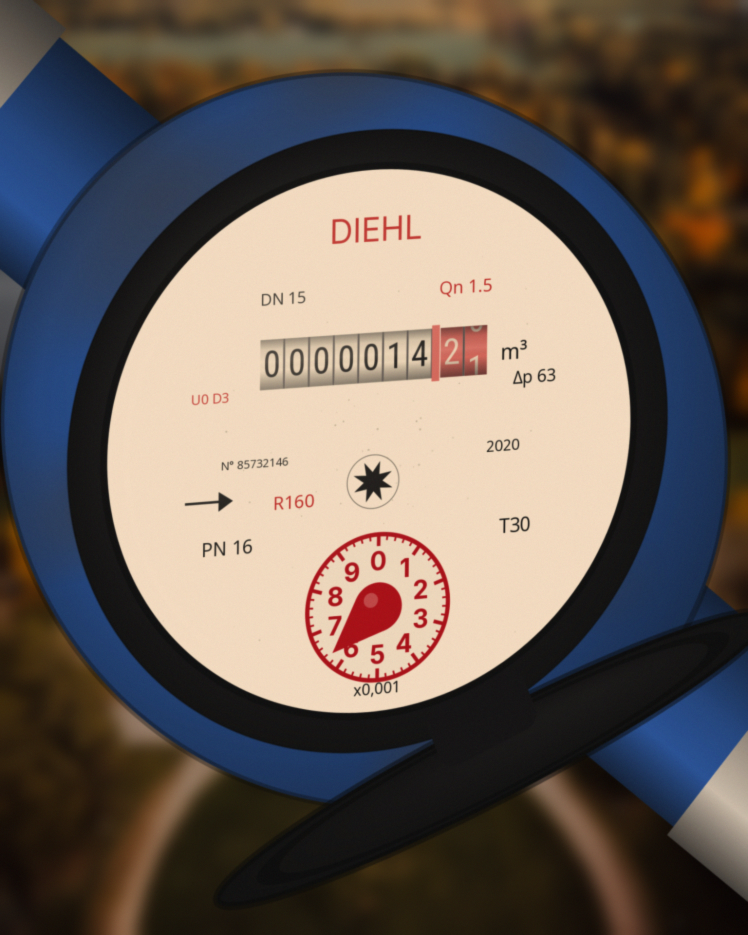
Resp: 14.206 m³
